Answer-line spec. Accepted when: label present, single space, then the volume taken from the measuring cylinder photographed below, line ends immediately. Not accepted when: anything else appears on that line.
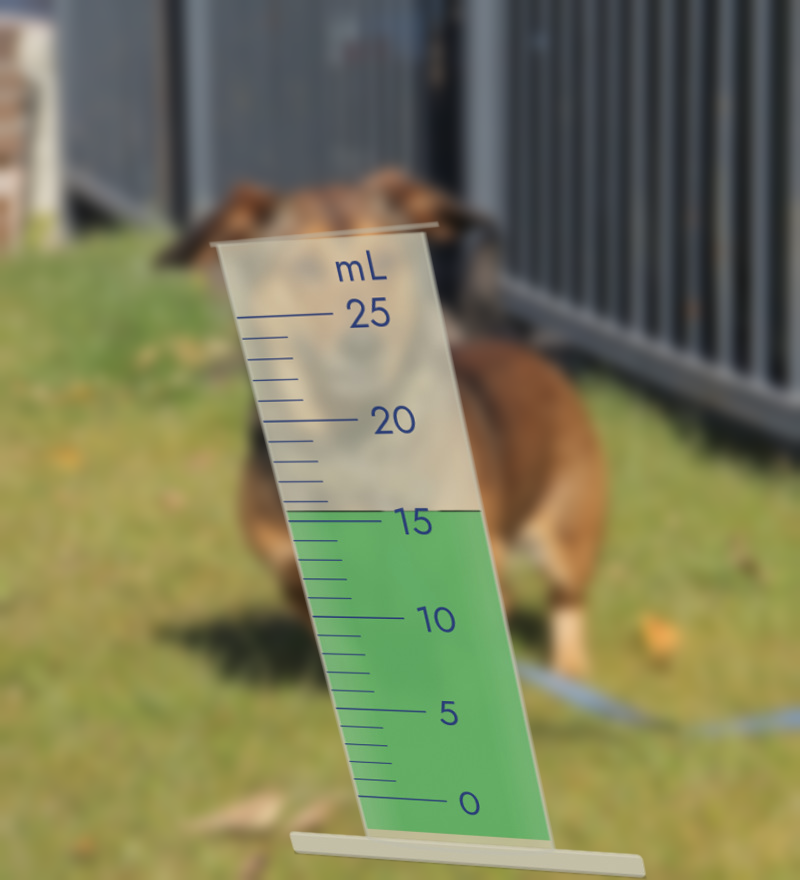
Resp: 15.5 mL
